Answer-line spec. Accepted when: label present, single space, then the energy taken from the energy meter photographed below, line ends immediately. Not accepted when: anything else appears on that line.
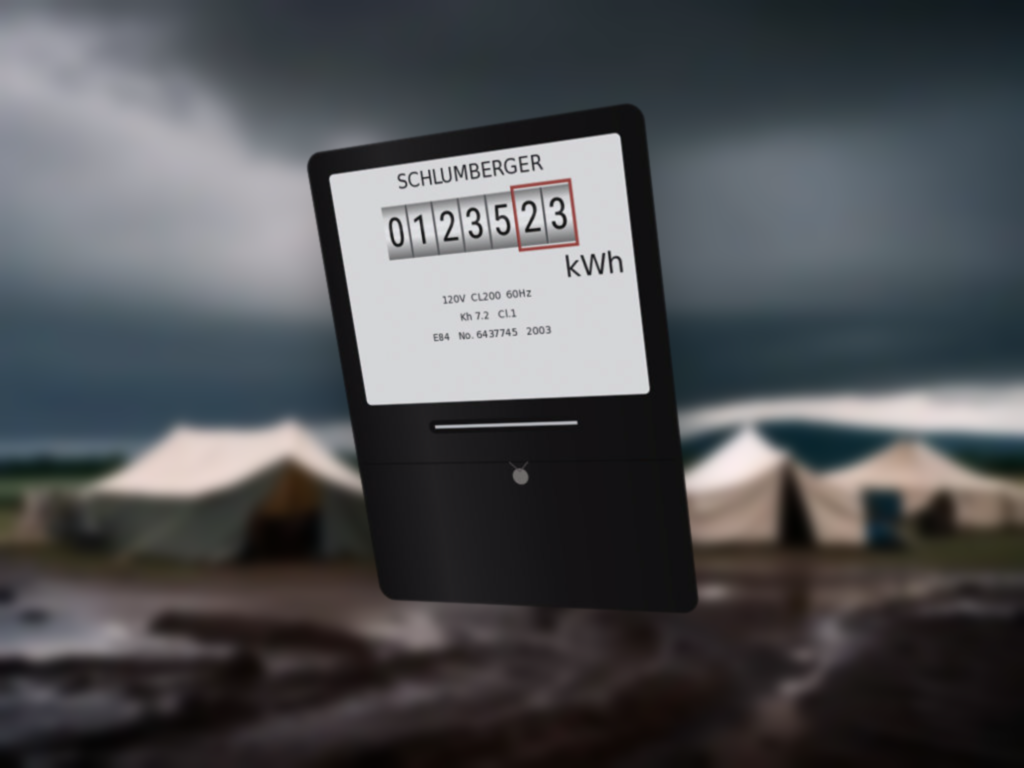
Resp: 1235.23 kWh
